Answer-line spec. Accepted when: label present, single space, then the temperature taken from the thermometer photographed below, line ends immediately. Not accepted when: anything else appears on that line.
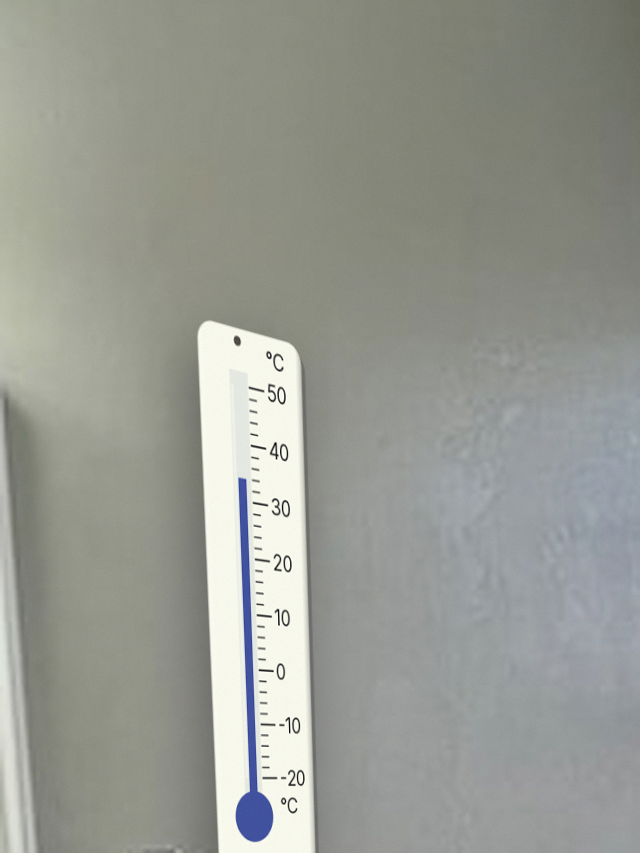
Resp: 34 °C
